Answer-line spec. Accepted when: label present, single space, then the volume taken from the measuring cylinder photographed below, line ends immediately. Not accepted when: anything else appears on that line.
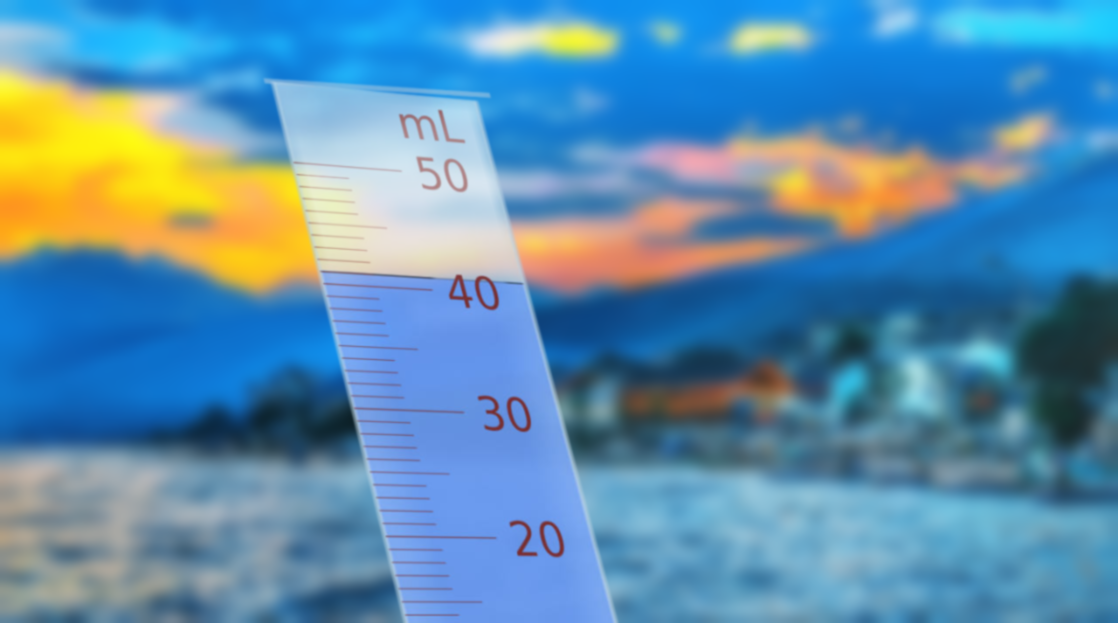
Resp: 41 mL
